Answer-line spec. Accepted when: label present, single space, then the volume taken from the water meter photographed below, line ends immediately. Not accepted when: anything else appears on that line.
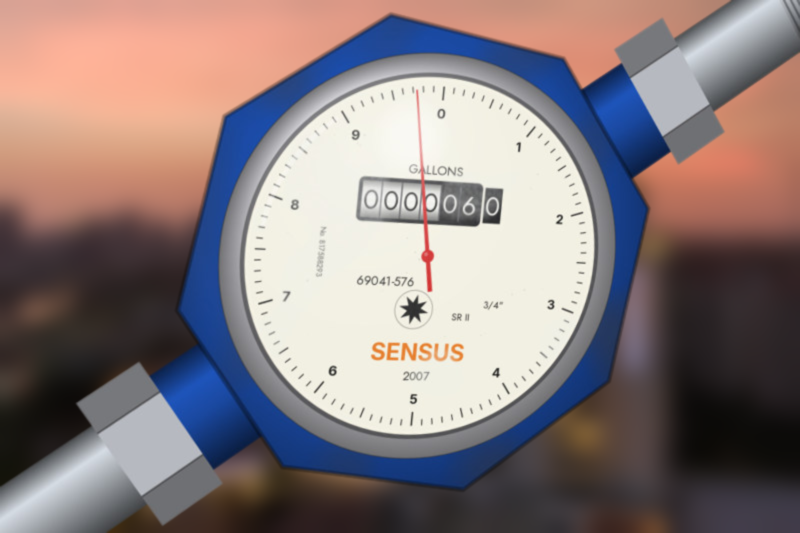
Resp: 59.7 gal
